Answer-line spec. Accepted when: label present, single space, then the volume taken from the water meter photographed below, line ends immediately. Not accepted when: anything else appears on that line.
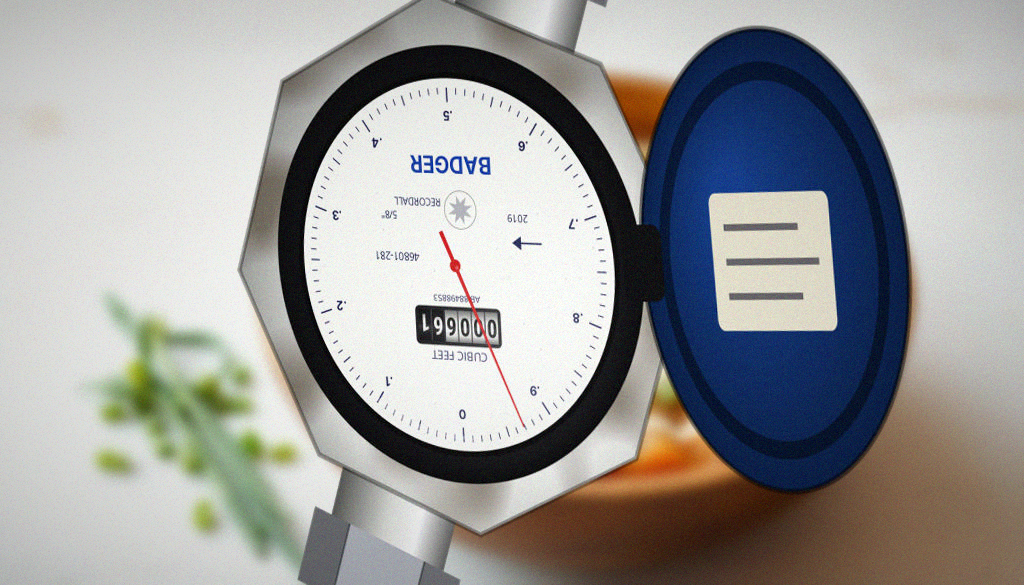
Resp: 660.93 ft³
